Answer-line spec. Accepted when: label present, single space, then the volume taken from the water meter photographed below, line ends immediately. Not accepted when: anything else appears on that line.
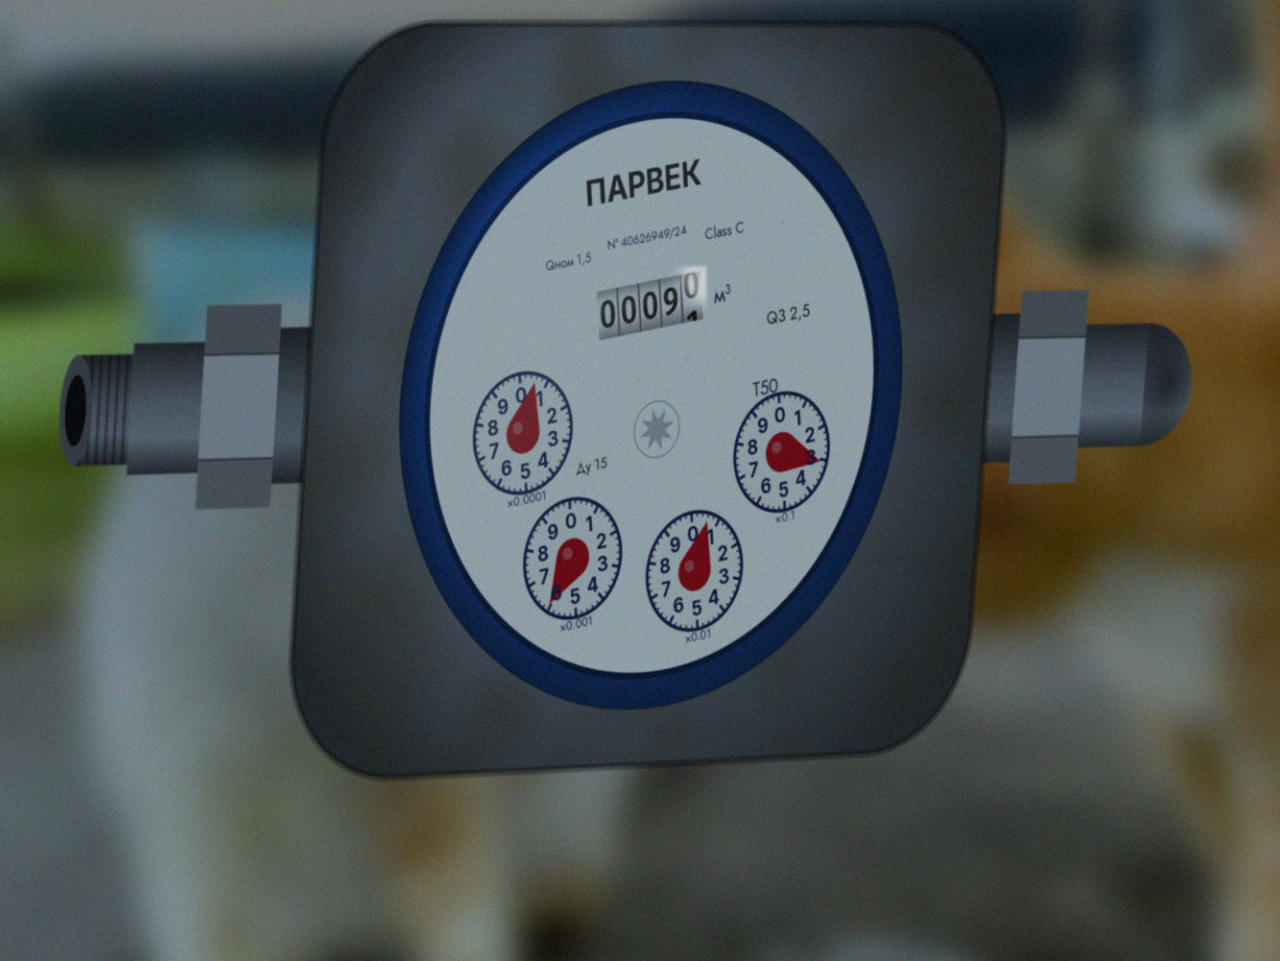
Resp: 90.3060 m³
